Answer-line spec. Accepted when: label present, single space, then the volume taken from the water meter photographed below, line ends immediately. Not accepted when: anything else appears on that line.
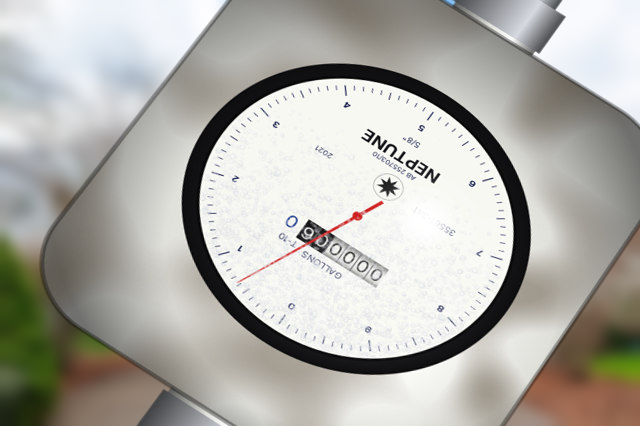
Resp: 60.6 gal
